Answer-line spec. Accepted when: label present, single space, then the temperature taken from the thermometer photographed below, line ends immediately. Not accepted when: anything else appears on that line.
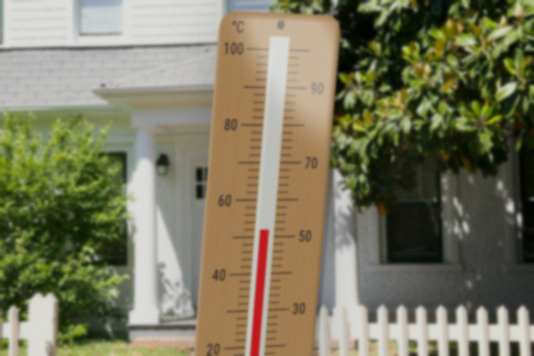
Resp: 52 °C
